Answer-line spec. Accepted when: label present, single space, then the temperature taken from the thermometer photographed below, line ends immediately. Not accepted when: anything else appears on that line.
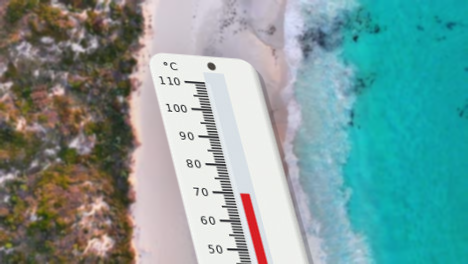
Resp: 70 °C
